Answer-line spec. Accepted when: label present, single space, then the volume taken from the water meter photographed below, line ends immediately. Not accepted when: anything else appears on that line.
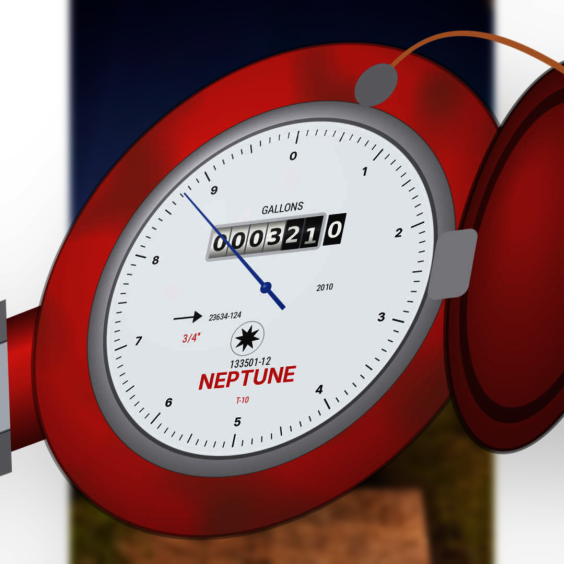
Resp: 3208.7 gal
